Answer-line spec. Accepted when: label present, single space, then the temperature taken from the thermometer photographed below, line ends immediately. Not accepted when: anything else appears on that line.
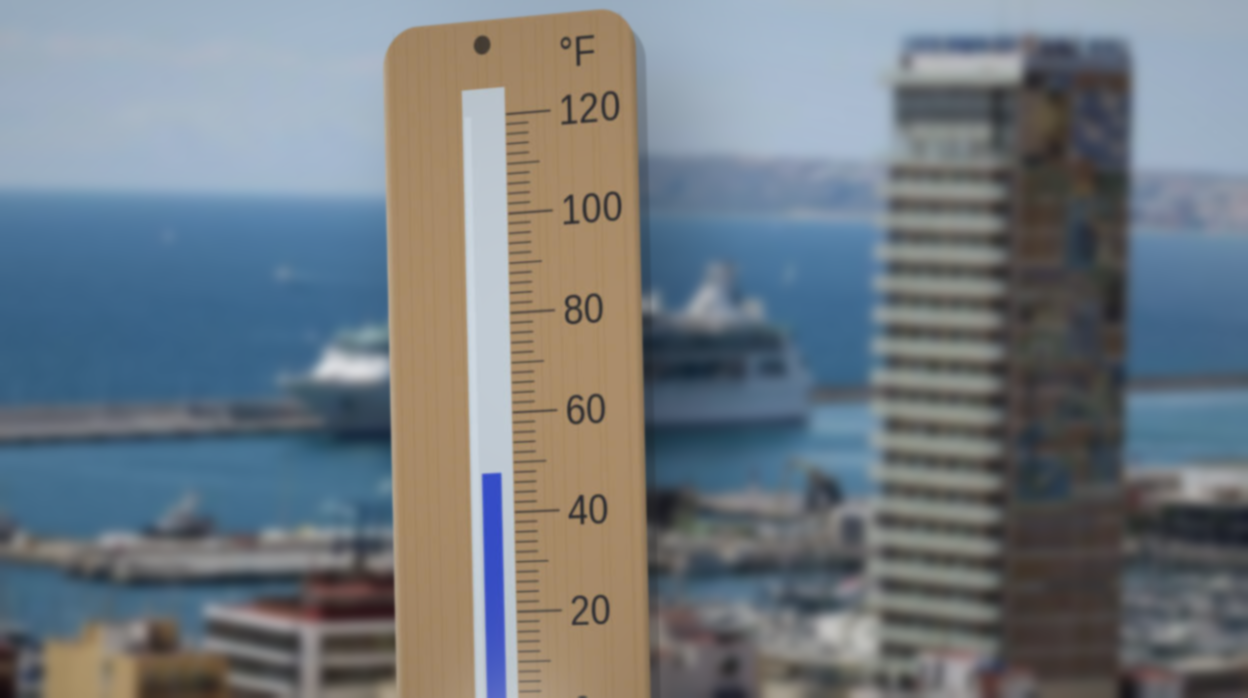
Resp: 48 °F
